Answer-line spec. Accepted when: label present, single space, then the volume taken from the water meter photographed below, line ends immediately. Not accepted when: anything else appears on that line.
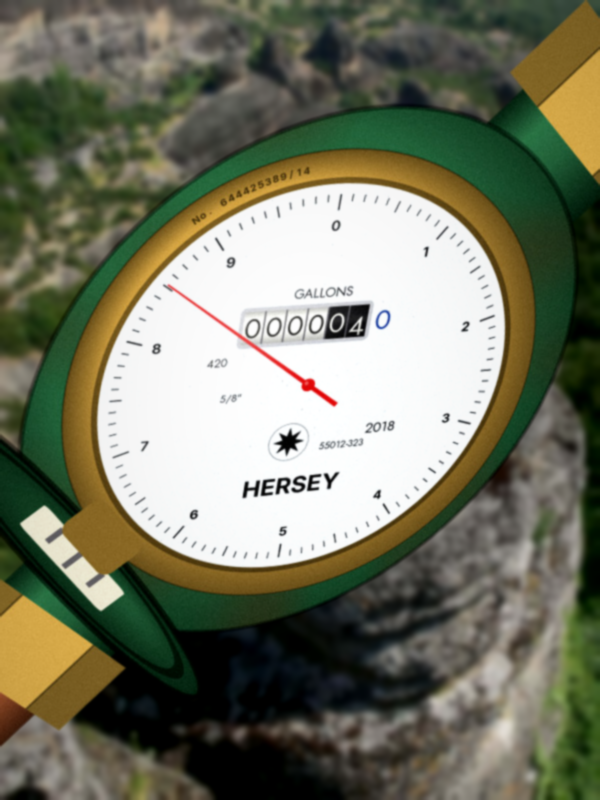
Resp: 38.5 gal
